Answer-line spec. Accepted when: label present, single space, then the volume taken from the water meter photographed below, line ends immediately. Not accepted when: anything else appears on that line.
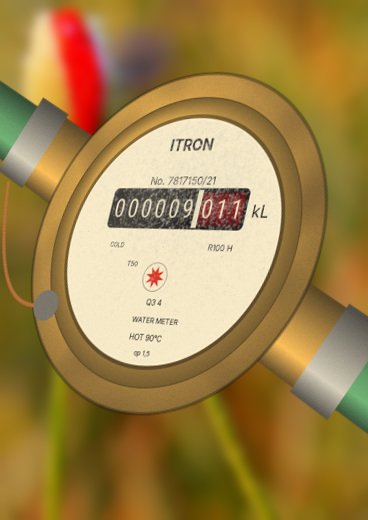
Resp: 9.011 kL
